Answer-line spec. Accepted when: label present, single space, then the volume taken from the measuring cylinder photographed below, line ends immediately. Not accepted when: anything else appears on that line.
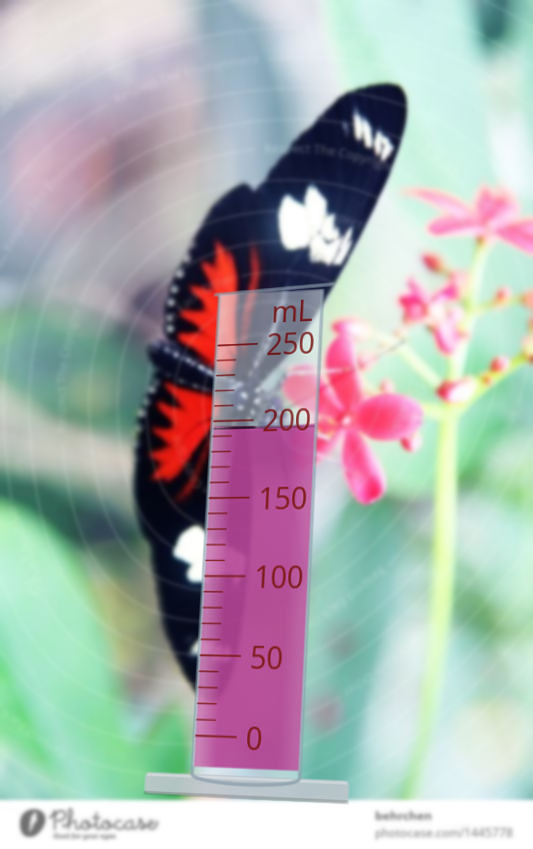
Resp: 195 mL
